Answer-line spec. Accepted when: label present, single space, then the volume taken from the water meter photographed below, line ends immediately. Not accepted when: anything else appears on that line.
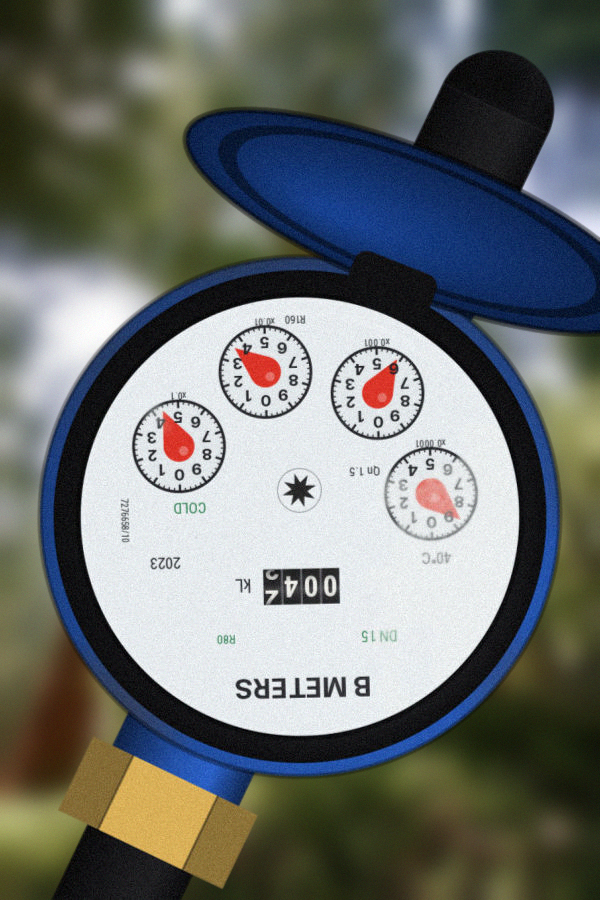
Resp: 42.4358 kL
